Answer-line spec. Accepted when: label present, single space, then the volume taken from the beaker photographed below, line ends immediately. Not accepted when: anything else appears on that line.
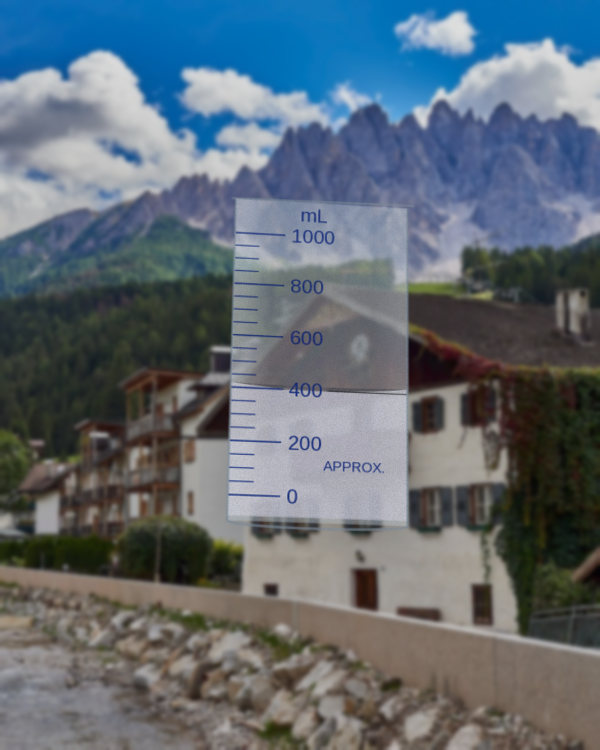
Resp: 400 mL
